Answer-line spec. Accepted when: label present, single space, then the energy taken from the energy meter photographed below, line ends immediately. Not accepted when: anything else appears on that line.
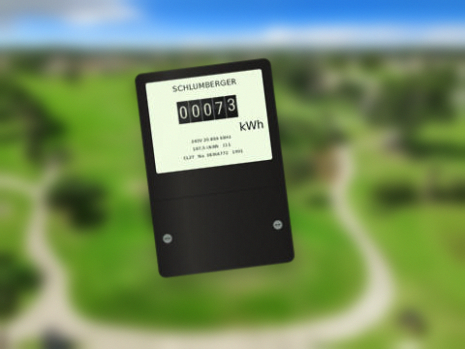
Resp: 73 kWh
